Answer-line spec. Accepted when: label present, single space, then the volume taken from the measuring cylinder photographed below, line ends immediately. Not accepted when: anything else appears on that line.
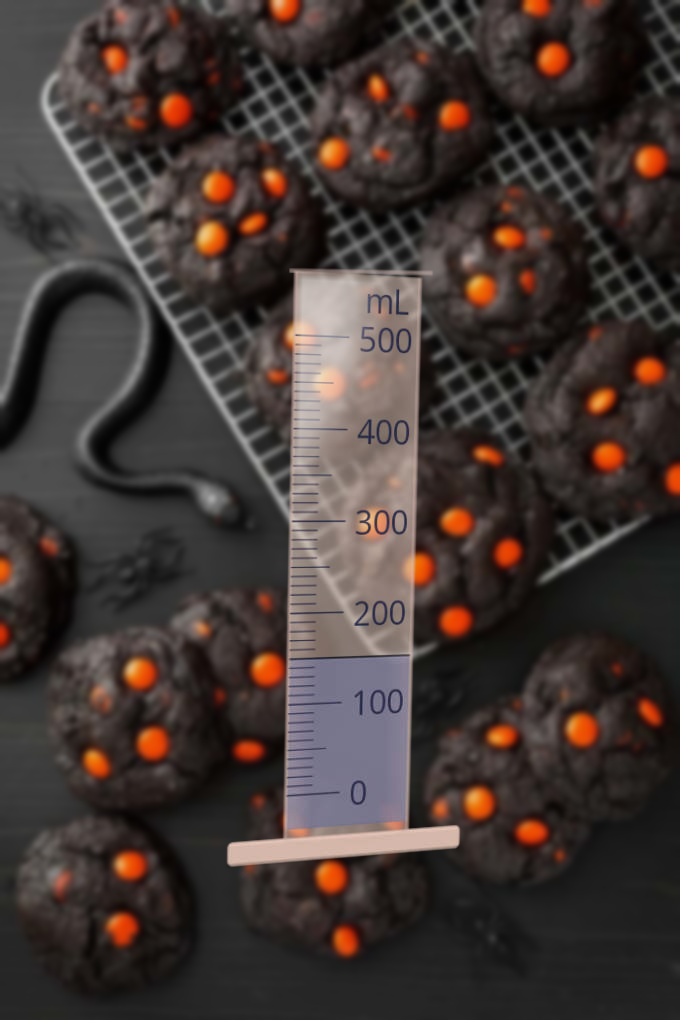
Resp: 150 mL
